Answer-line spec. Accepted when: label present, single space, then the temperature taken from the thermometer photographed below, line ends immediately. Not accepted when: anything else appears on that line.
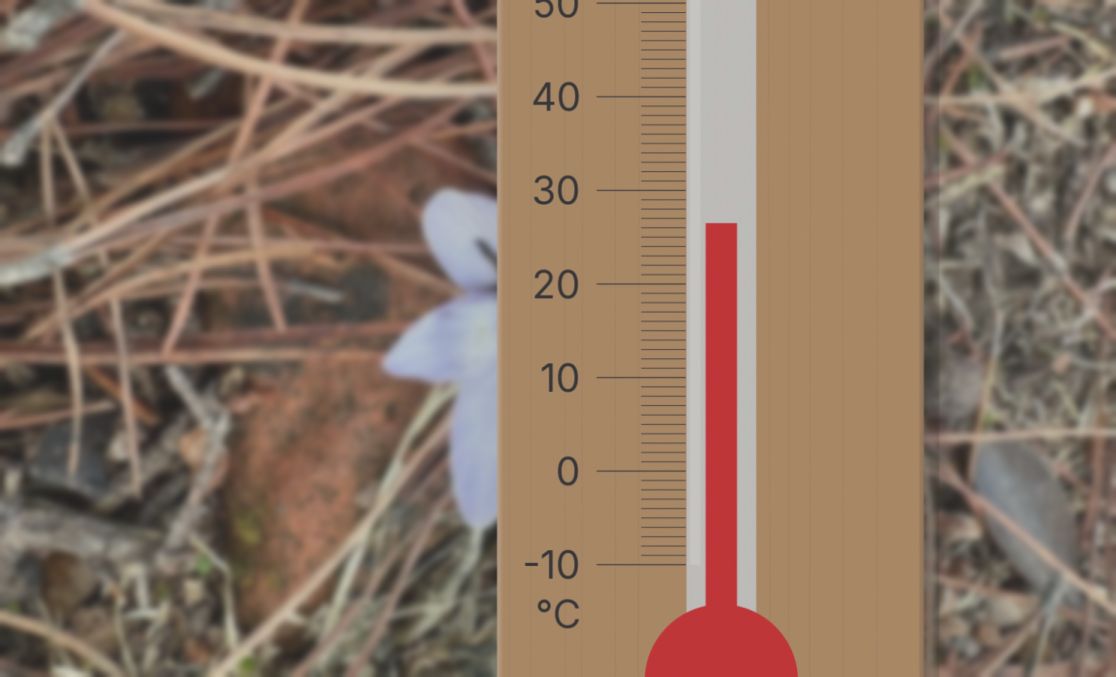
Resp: 26.5 °C
